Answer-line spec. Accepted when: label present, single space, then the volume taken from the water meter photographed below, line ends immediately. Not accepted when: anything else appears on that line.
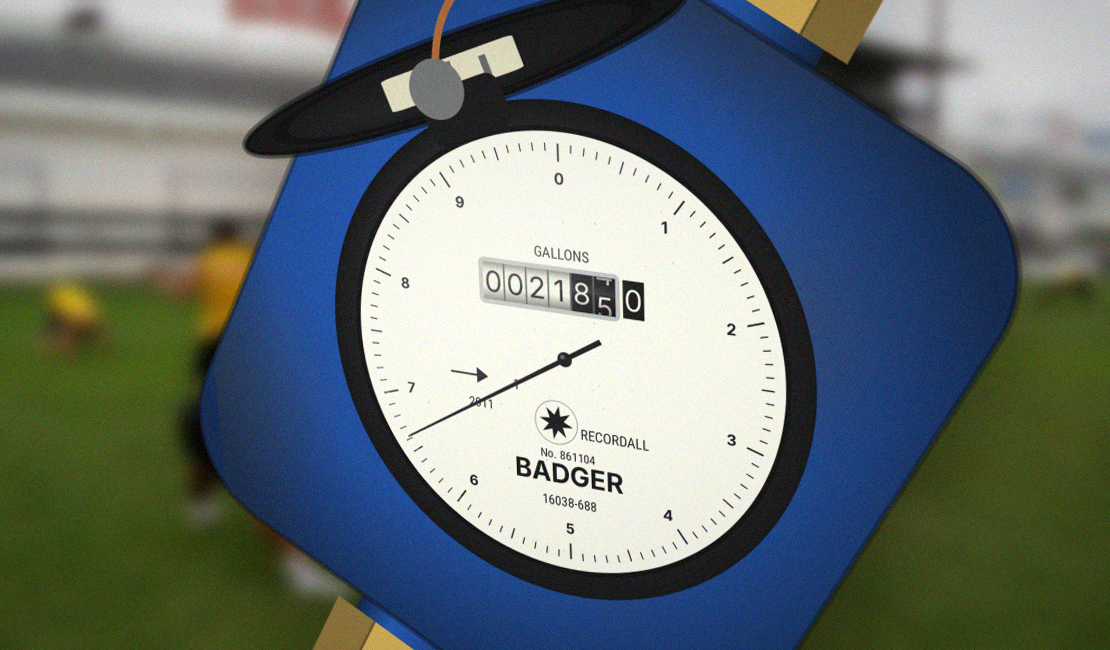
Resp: 21846.6 gal
